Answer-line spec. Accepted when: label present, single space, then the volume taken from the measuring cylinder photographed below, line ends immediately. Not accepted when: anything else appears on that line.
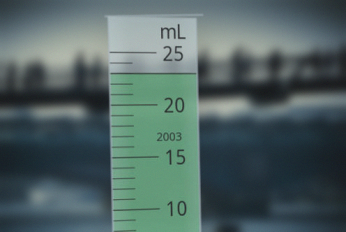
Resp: 23 mL
